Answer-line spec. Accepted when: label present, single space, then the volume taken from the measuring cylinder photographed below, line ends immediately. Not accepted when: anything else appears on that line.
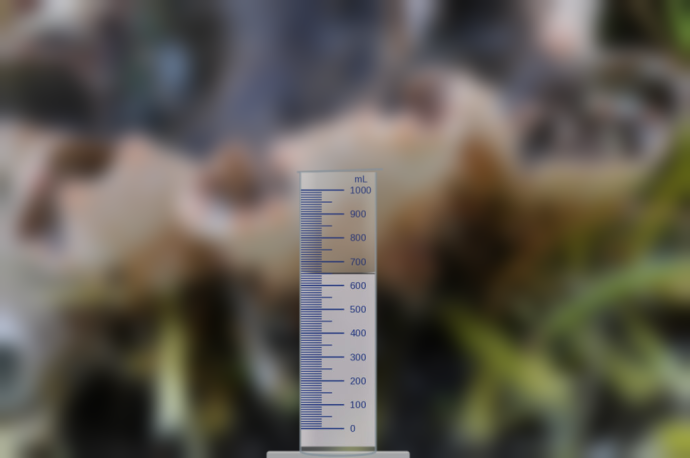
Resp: 650 mL
